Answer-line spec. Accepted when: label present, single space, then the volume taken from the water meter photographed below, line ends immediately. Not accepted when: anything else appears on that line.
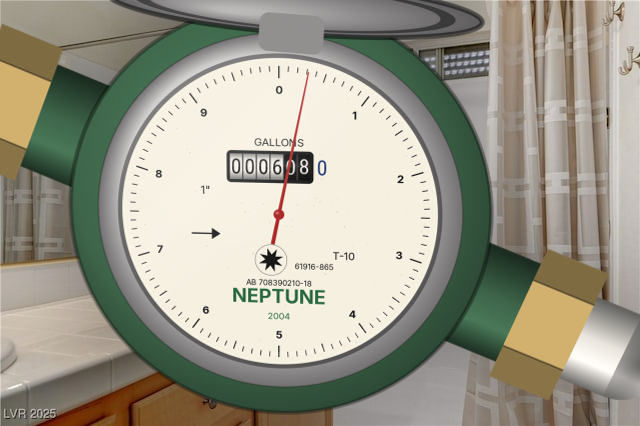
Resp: 6080.3 gal
